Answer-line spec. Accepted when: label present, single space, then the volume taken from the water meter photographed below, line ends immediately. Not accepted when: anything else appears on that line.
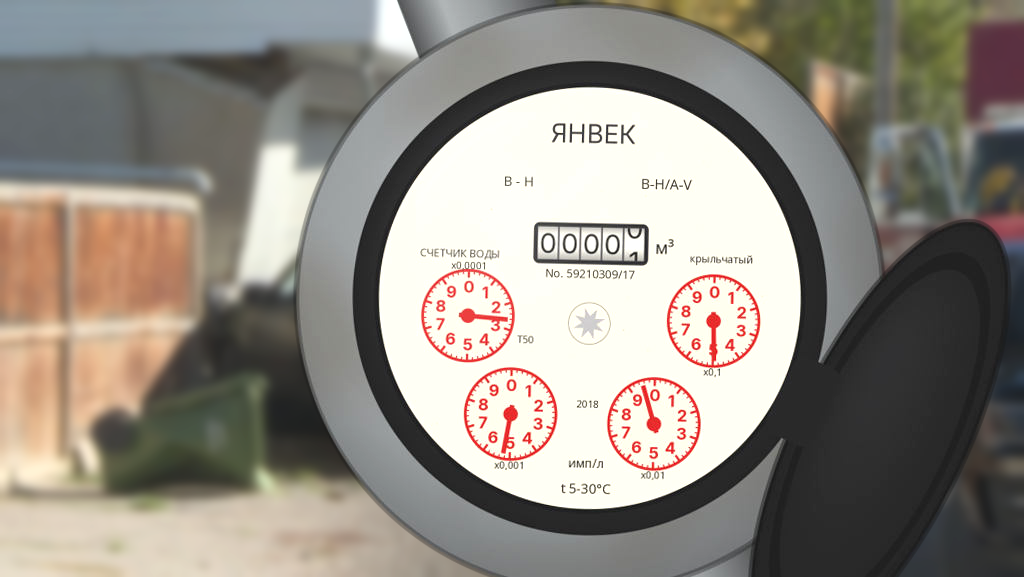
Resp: 0.4952 m³
